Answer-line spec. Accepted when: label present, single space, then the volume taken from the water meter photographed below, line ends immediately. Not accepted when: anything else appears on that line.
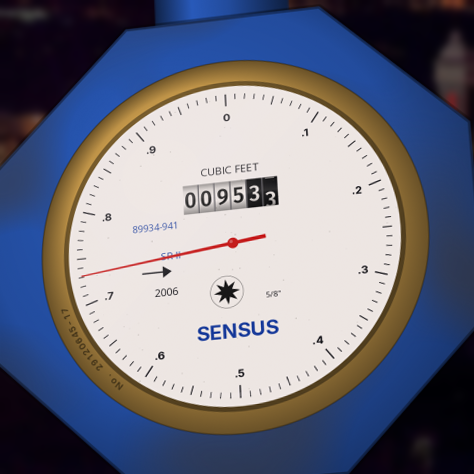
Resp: 9532.73 ft³
